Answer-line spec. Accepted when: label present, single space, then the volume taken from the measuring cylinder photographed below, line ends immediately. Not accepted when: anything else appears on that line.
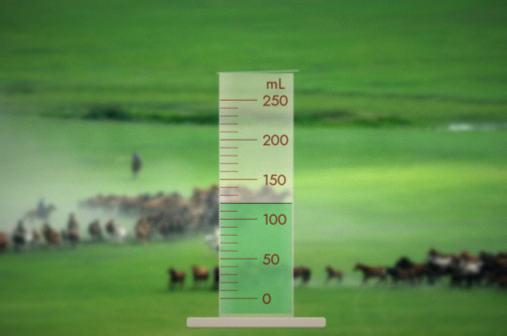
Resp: 120 mL
